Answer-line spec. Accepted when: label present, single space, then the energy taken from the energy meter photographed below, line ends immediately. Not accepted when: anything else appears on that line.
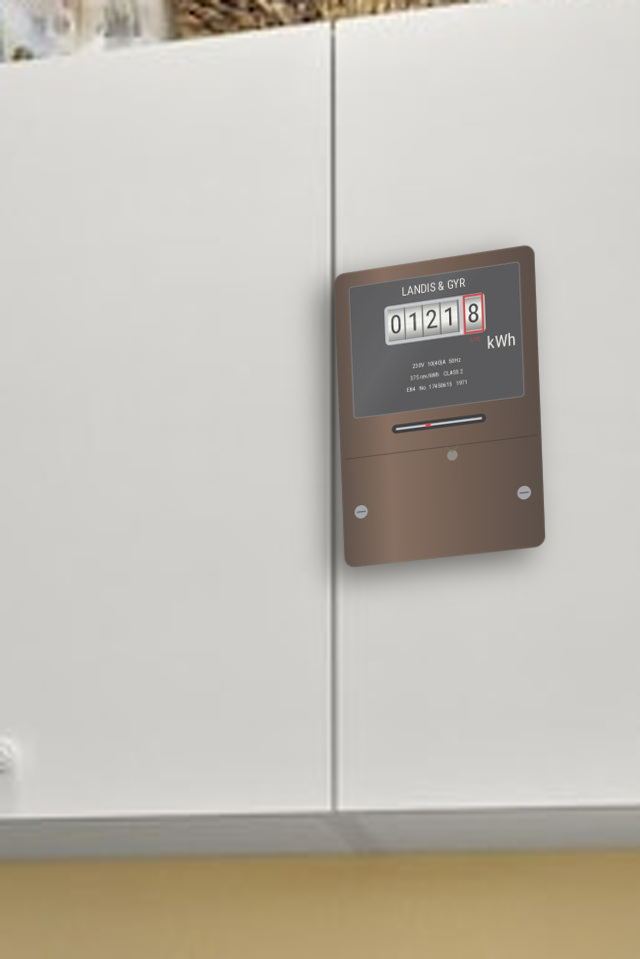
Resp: 121.8 kWh
